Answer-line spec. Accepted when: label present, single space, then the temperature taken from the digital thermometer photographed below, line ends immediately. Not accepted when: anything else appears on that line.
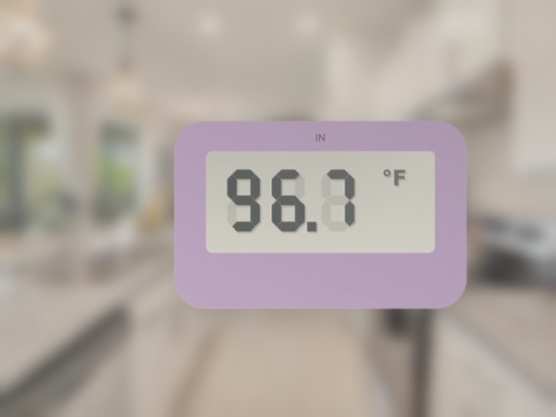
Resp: 96.7 °F
